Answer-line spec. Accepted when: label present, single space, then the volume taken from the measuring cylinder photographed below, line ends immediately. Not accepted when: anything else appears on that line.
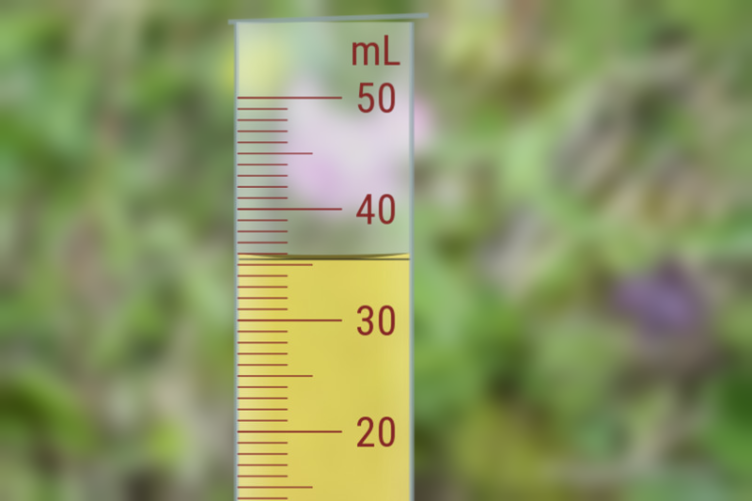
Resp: 35.5 mL
